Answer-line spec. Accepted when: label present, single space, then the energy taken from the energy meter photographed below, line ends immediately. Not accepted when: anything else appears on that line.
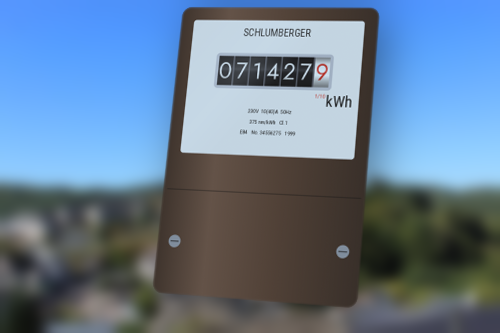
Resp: 71427.9 kWh
